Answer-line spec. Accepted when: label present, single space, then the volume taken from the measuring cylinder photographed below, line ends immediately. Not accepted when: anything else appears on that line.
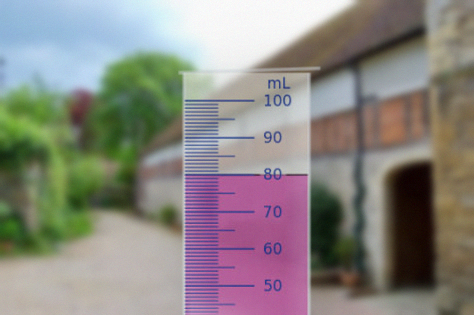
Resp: 80 mL
